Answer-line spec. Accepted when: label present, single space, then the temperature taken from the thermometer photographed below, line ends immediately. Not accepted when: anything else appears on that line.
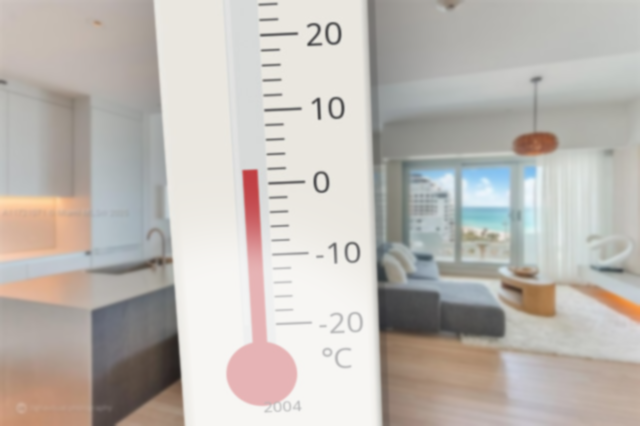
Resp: 2 °C
